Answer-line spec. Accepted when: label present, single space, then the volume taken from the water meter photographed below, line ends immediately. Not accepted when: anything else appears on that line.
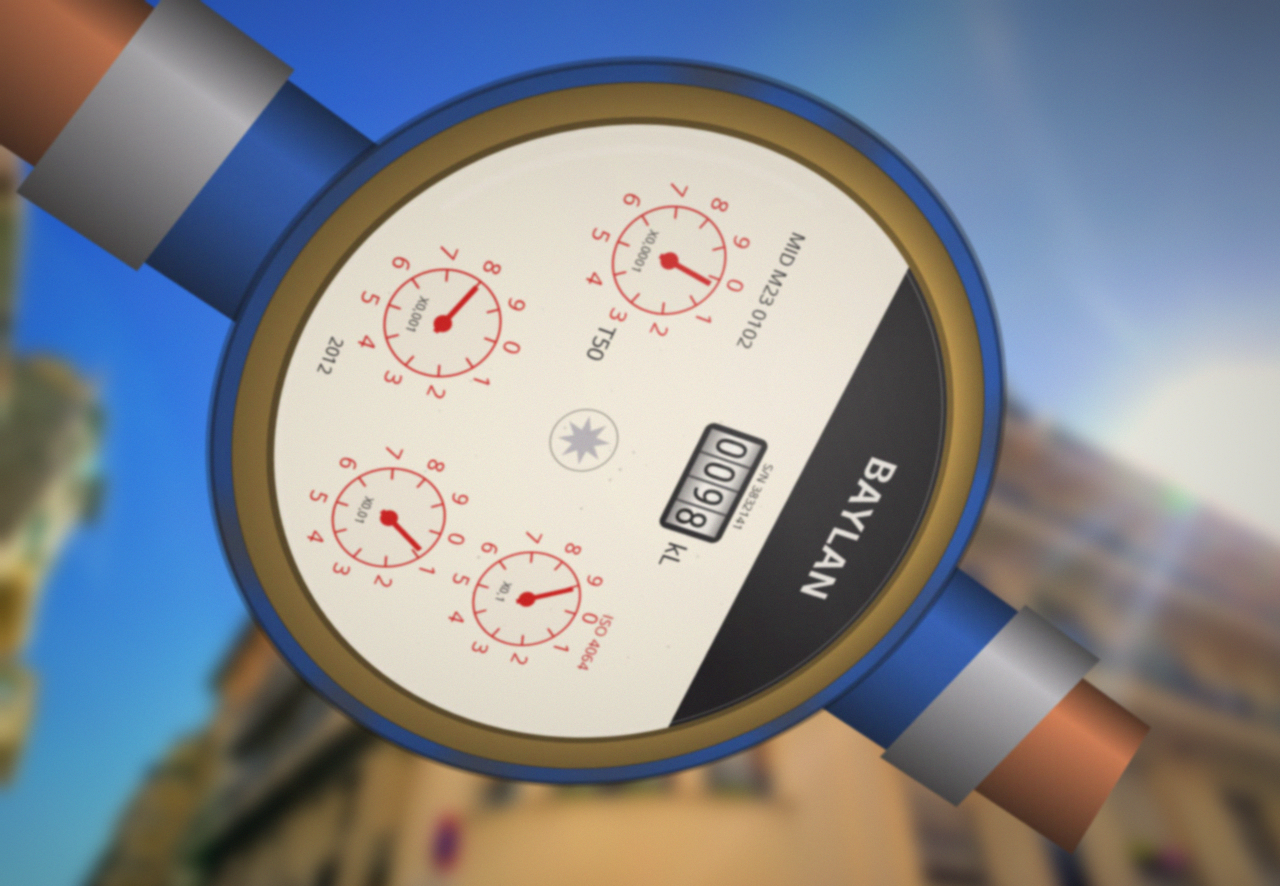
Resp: 97.9080 kL
